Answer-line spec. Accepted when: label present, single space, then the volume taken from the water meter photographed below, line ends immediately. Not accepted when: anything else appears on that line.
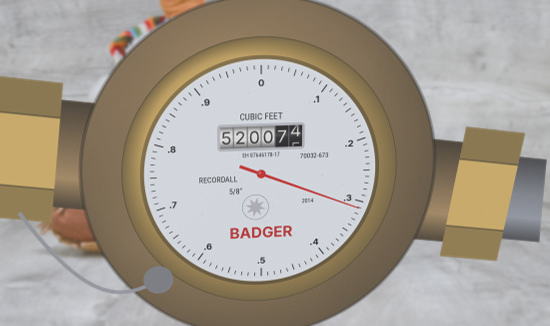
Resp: 520074.31 ft³
